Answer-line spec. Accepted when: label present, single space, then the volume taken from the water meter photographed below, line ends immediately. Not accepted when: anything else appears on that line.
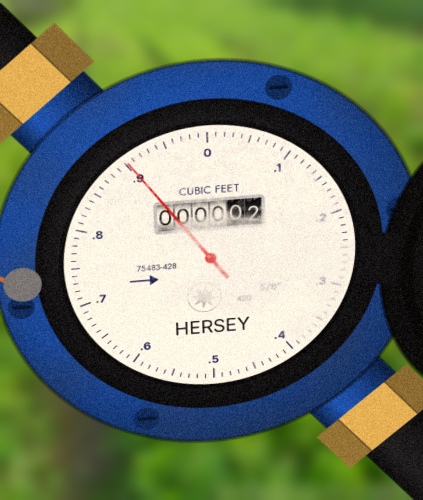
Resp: 1.90 ft³
